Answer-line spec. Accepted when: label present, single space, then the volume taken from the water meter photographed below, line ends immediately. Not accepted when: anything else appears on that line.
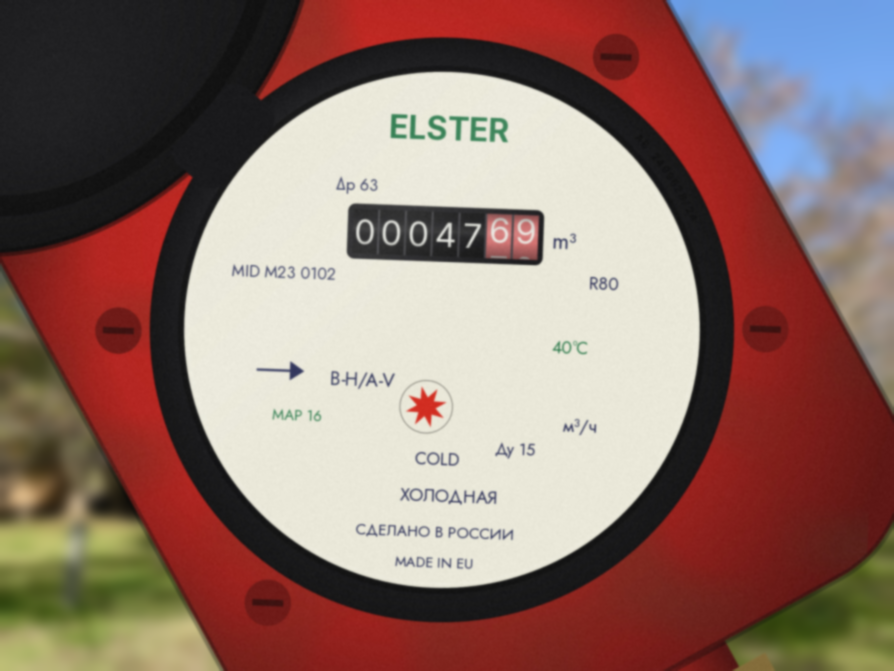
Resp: 47.69 m³
